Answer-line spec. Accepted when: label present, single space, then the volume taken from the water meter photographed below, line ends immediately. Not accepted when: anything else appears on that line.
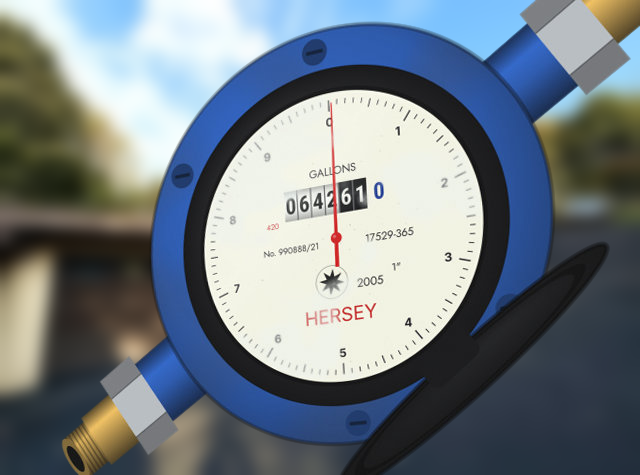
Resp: 642610.0 gal
